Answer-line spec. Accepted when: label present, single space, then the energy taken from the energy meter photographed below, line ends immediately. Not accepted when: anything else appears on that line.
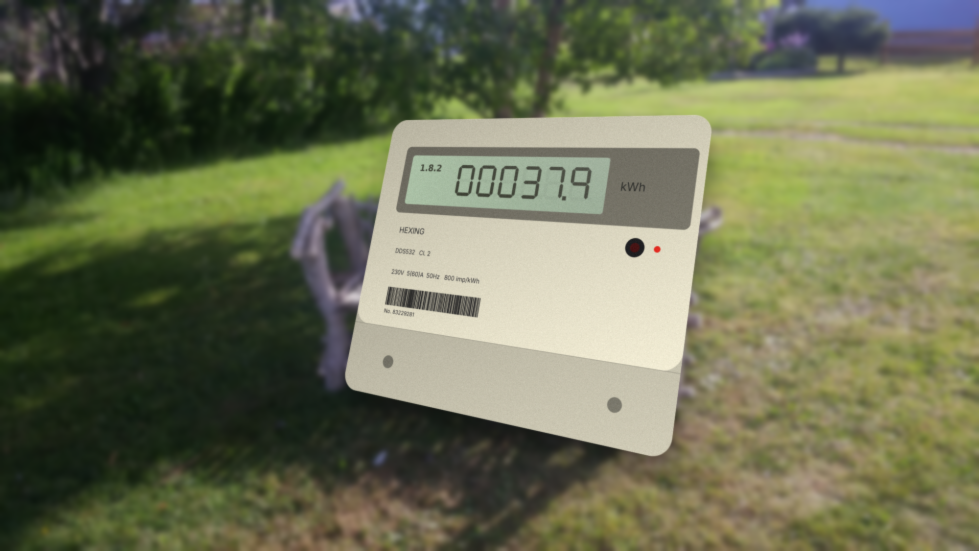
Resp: 37.9 kWh
